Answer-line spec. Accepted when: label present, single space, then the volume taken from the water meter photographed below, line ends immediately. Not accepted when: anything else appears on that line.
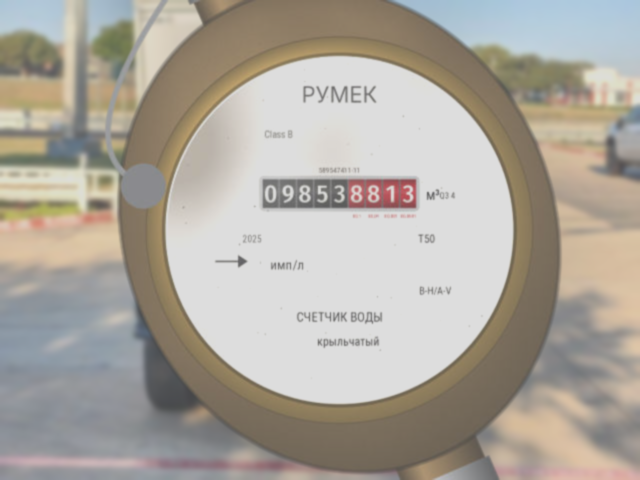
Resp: 9853.8813 m³
